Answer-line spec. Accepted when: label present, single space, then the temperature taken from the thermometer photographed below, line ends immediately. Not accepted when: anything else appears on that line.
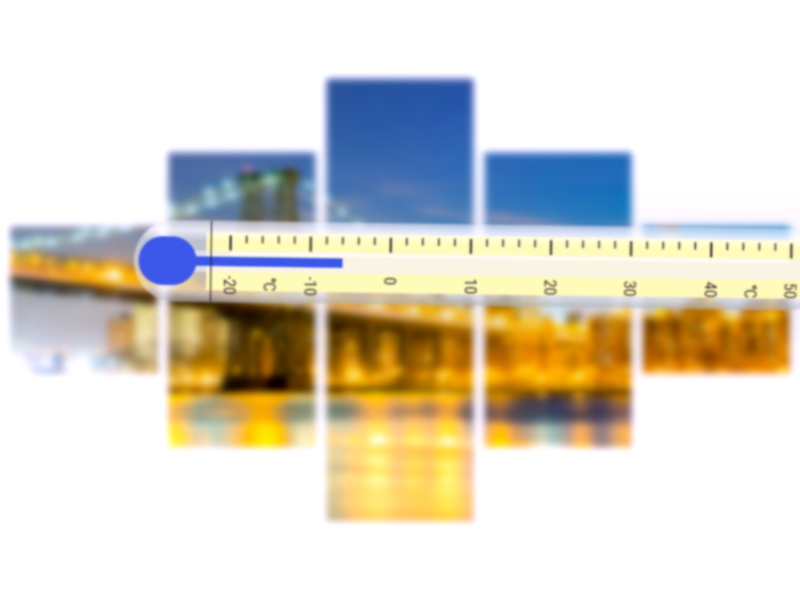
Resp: -6 °C
